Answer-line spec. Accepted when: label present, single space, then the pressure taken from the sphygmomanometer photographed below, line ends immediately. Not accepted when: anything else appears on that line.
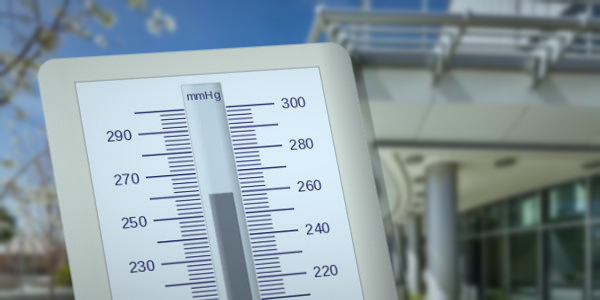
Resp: 260 mmHg
